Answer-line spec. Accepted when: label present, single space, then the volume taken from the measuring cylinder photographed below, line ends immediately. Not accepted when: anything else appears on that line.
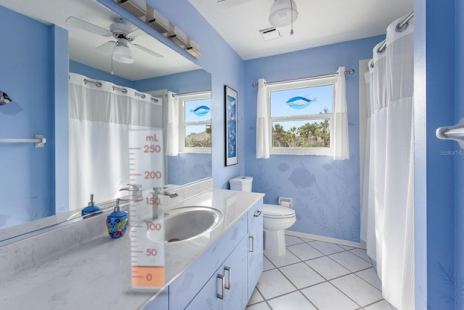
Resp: 20 mL
